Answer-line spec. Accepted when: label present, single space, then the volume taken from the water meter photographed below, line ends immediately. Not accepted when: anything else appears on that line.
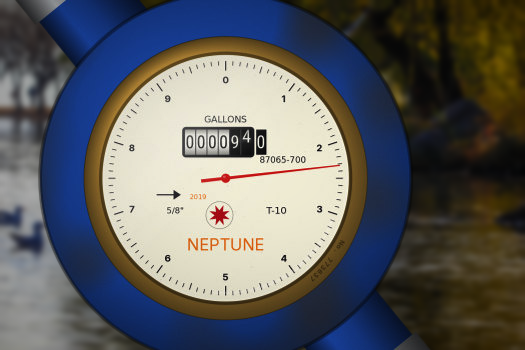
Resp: 942.3 gal
